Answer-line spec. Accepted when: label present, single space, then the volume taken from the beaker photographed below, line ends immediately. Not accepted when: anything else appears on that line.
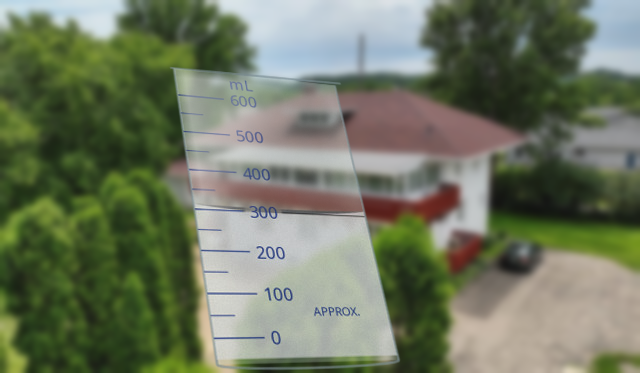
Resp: 300 mL
